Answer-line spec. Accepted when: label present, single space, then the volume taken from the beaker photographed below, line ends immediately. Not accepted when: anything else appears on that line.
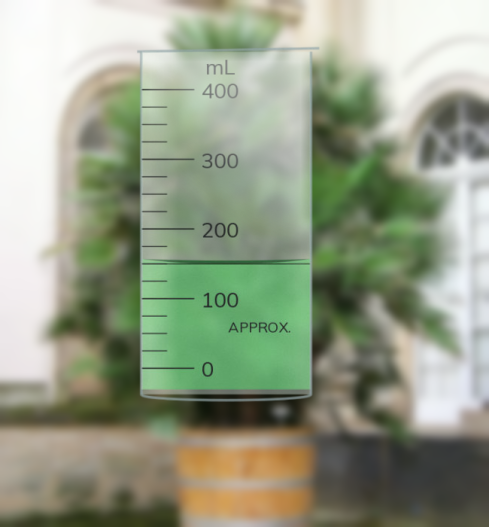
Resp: 150 mL
